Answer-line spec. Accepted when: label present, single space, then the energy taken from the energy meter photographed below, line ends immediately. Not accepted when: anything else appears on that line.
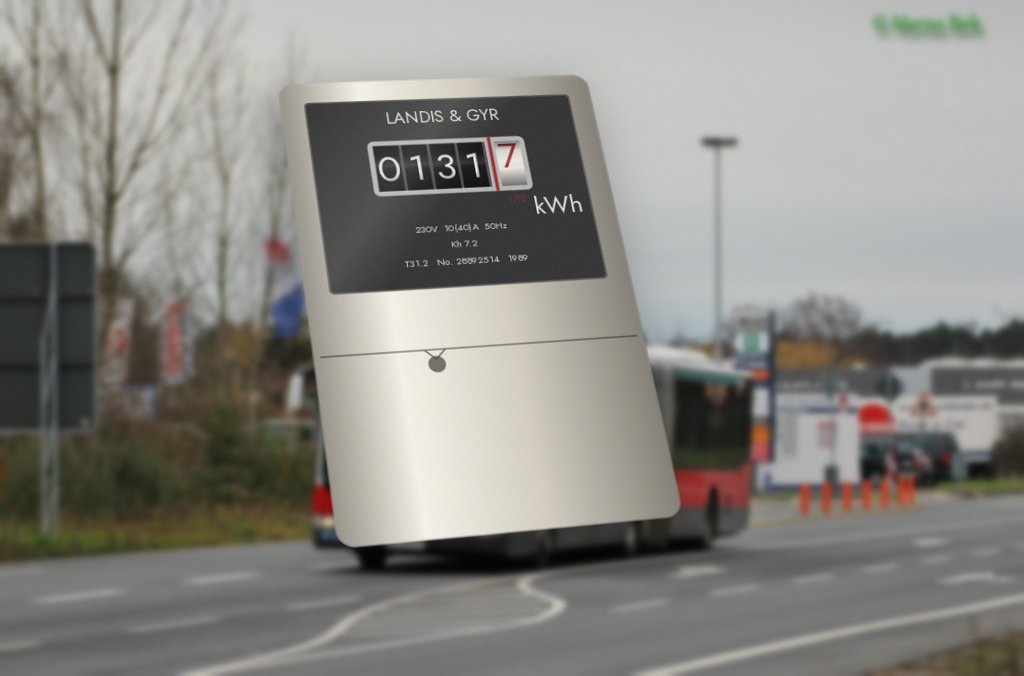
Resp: 131.7 kWh
